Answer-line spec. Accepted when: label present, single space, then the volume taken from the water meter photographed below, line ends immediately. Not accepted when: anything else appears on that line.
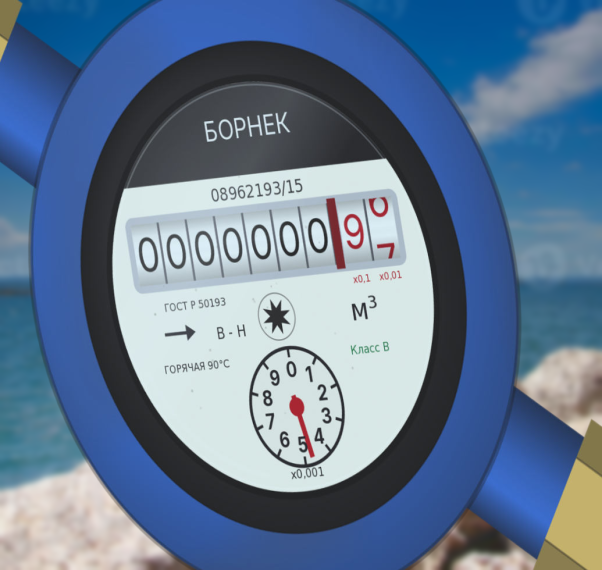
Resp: 0.964 m³
